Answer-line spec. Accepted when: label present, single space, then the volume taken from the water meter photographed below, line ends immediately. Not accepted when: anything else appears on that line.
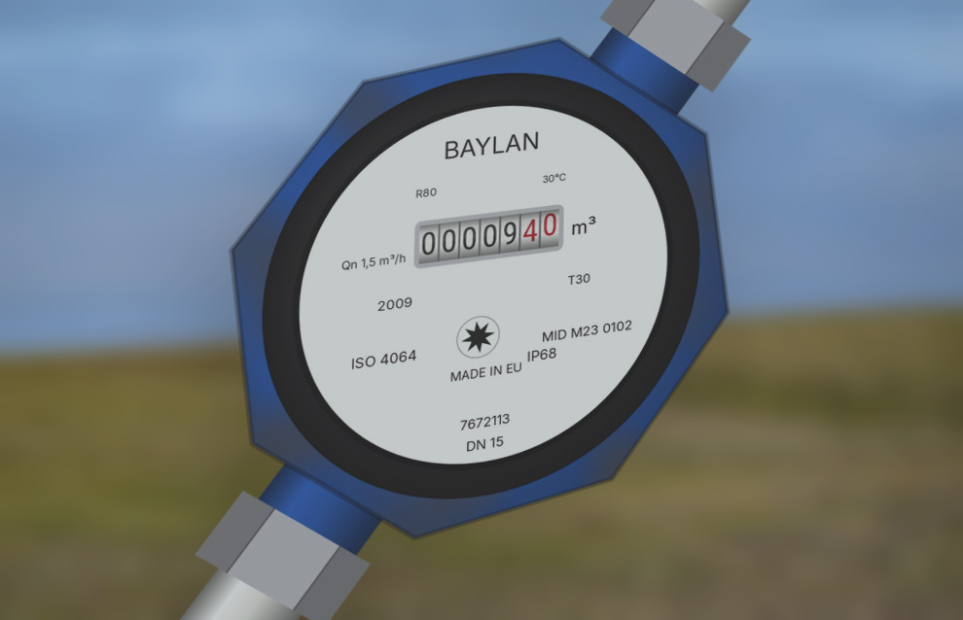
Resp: 9.40 m³
